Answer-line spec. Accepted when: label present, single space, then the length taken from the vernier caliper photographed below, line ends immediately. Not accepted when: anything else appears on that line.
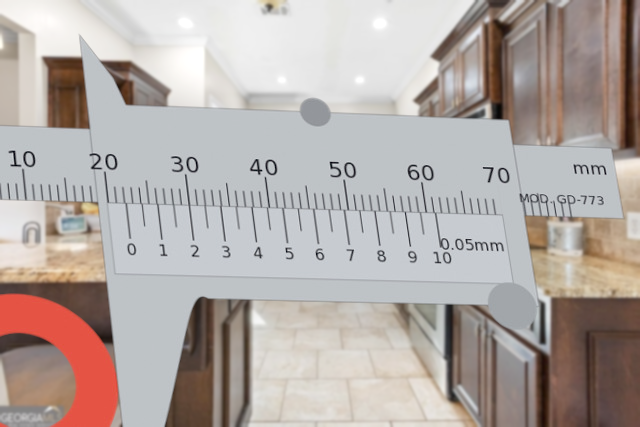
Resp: 22.2 mm
